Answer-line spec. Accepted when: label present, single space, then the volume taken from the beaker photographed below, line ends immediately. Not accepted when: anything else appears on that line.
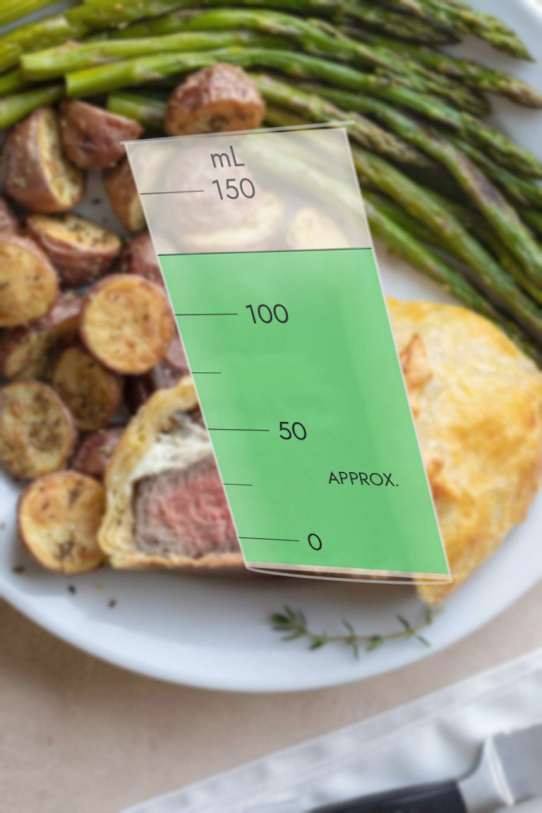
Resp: 125 mL
